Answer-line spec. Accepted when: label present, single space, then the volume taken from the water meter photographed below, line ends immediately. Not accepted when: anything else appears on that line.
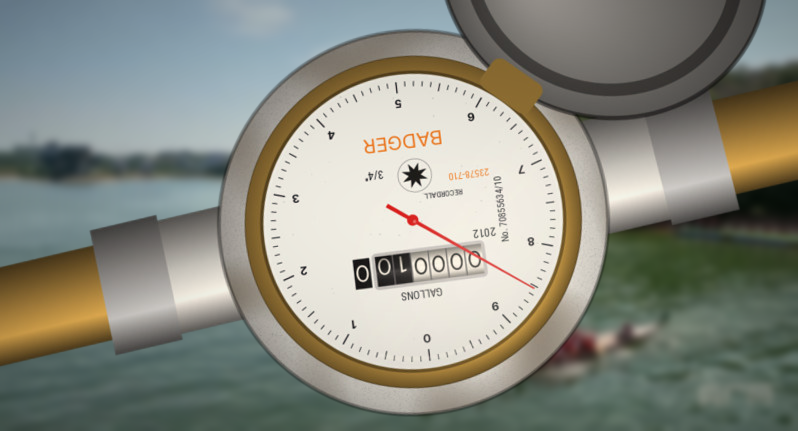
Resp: 98.5 gal
